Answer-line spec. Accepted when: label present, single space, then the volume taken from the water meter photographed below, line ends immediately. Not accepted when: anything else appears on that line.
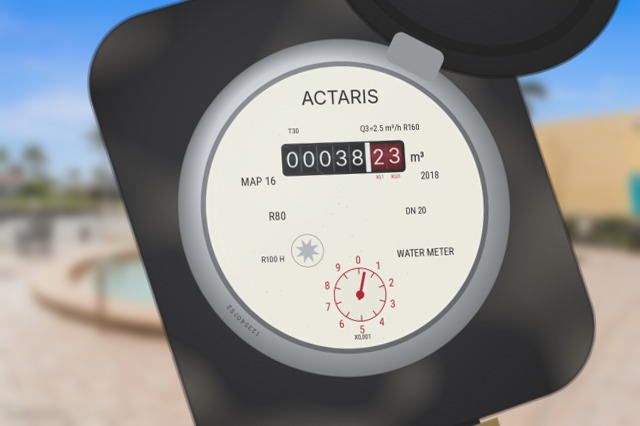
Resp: 38.230 m³
